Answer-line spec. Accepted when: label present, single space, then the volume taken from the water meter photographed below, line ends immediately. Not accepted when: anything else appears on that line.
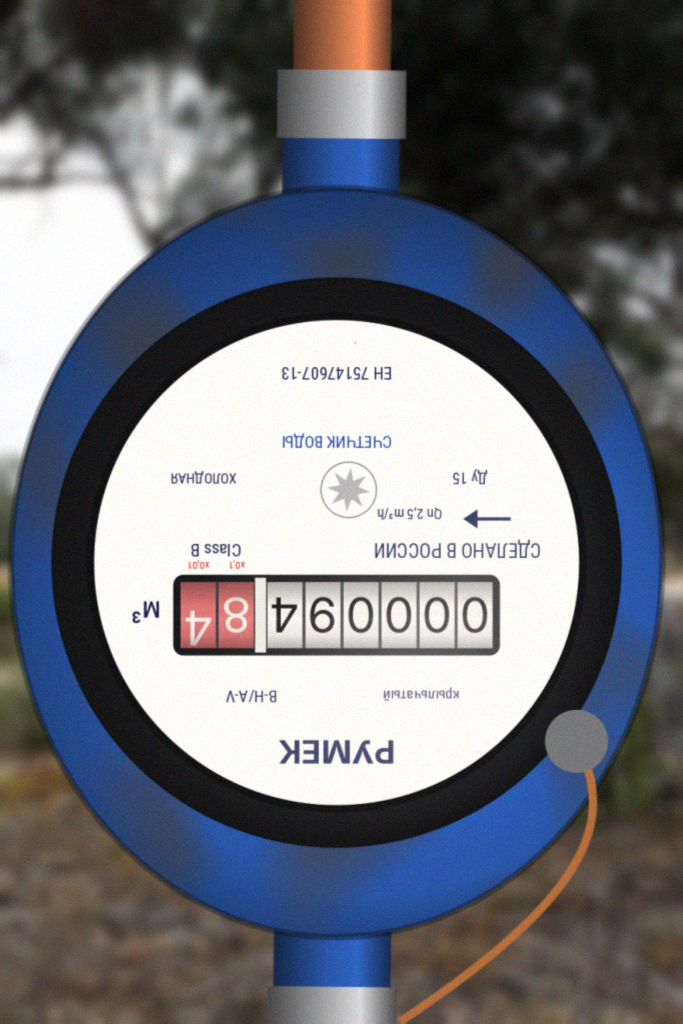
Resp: 94.84 m³
